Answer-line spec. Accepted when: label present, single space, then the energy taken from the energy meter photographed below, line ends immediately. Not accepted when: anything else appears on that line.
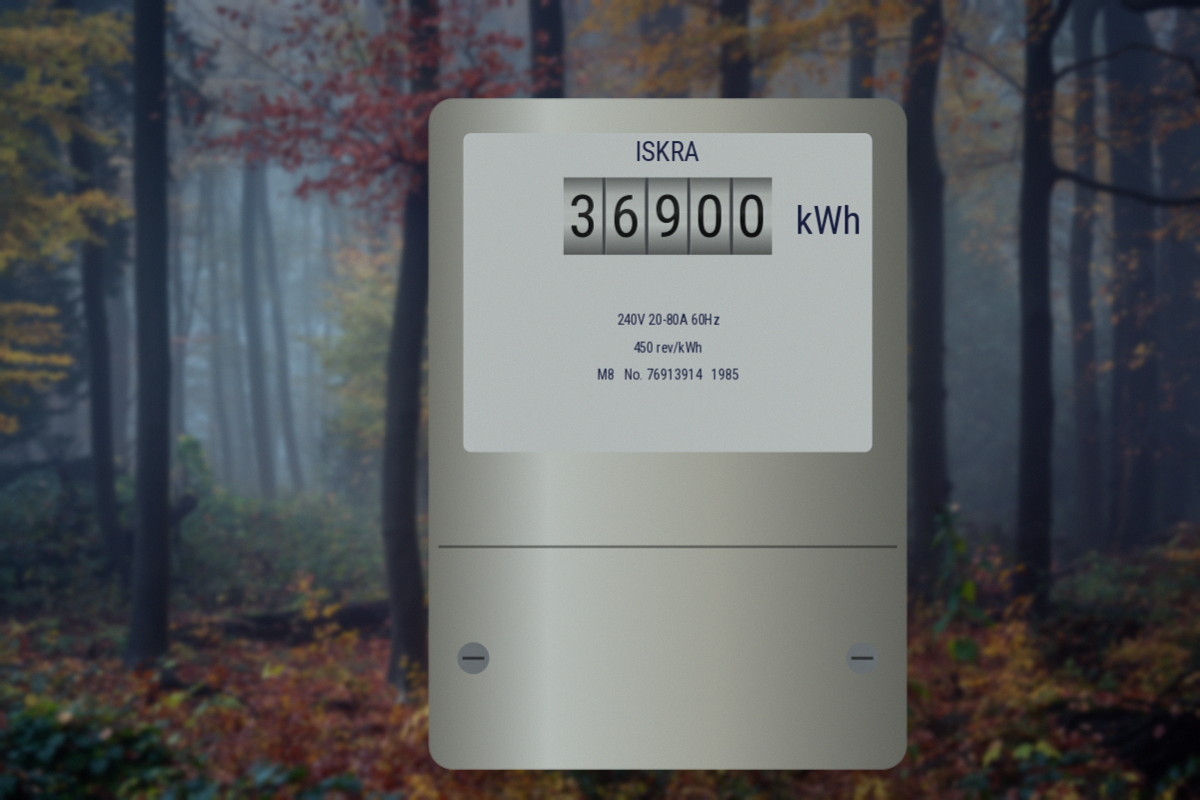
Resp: 36900 kWh
